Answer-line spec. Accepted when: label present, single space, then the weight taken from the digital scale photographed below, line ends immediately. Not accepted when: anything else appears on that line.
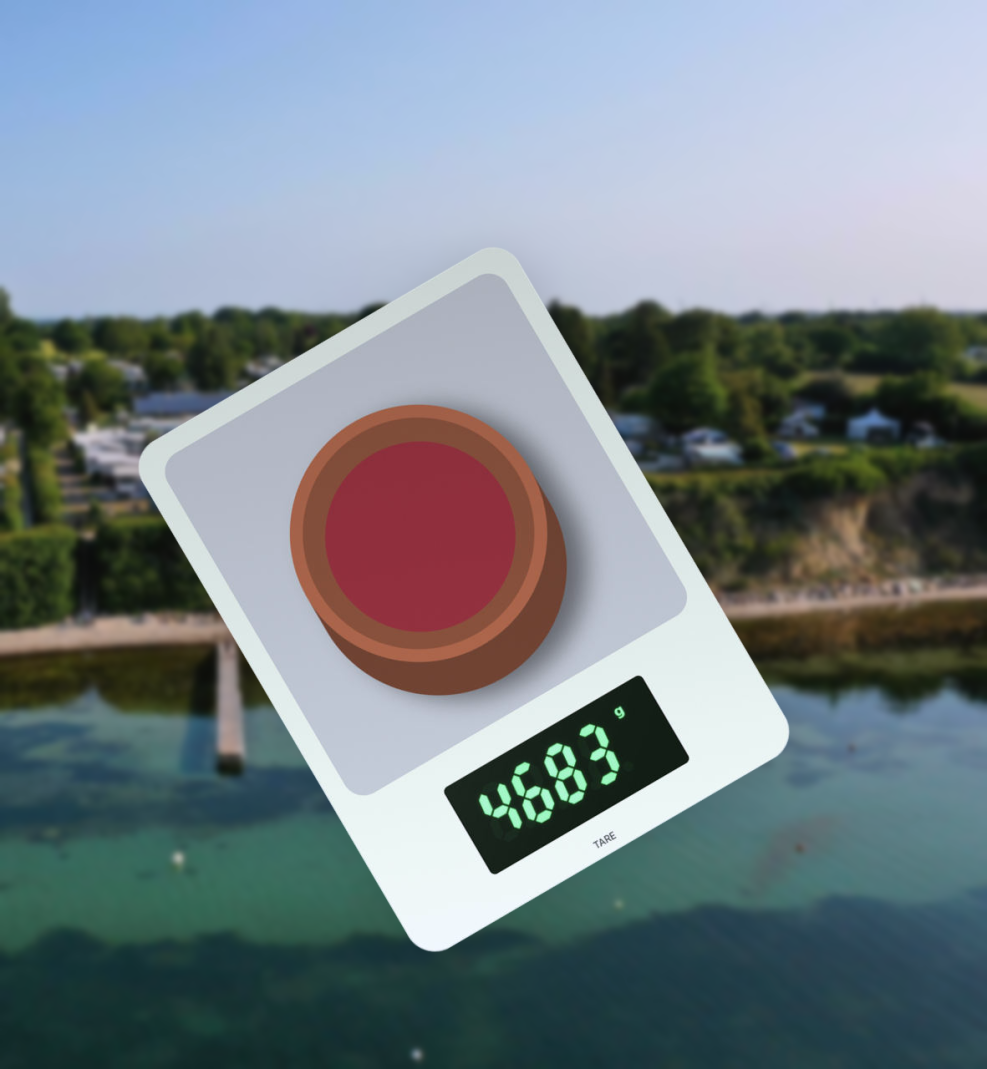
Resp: 4683 g
